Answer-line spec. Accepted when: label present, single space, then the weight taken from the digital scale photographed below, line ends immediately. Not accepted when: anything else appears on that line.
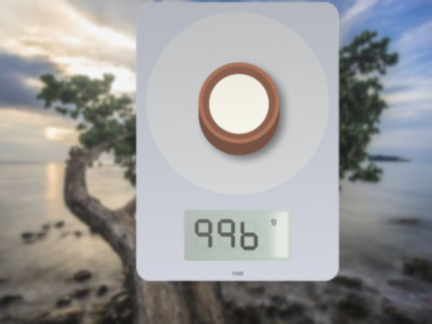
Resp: 996 g
